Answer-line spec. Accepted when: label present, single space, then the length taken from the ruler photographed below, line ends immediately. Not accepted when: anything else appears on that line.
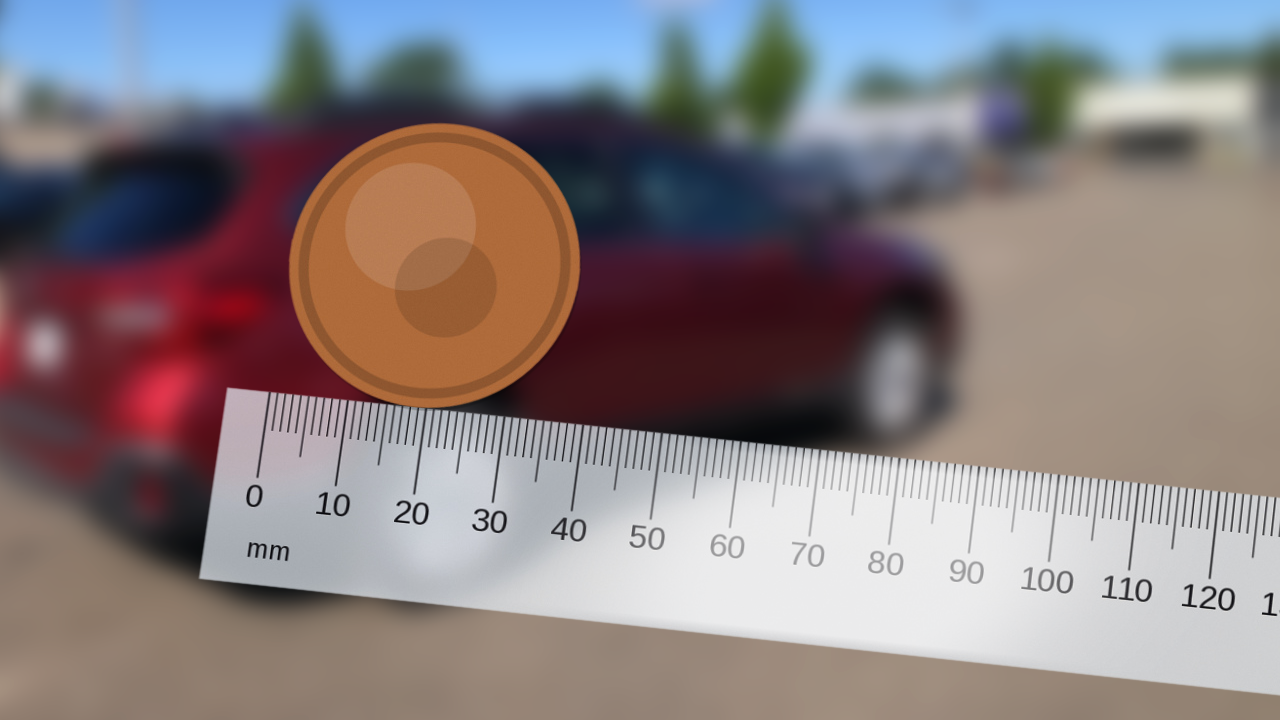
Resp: 37 mm
